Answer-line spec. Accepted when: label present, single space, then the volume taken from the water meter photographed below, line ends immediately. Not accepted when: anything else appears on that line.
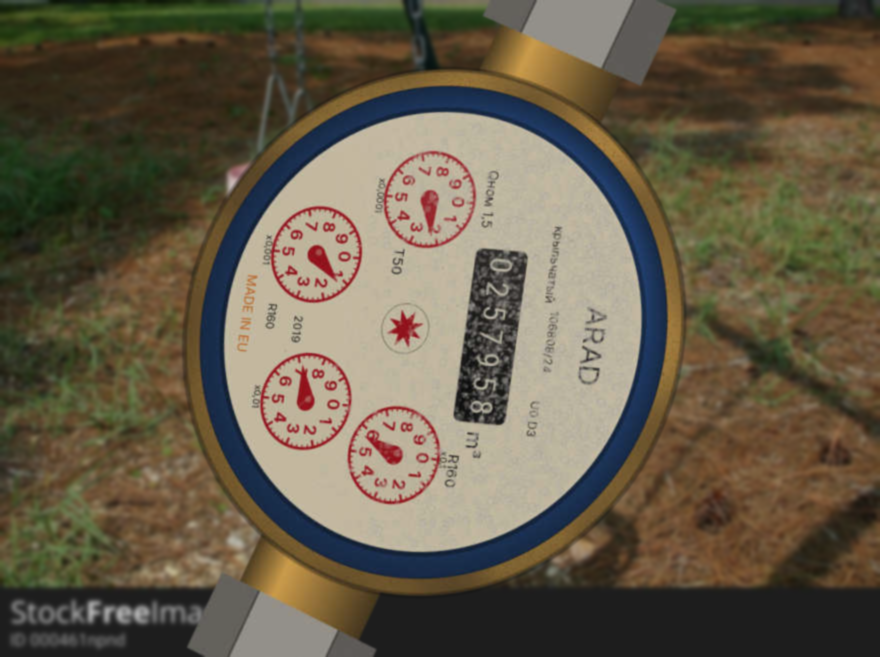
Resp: 257958.5712 m³
